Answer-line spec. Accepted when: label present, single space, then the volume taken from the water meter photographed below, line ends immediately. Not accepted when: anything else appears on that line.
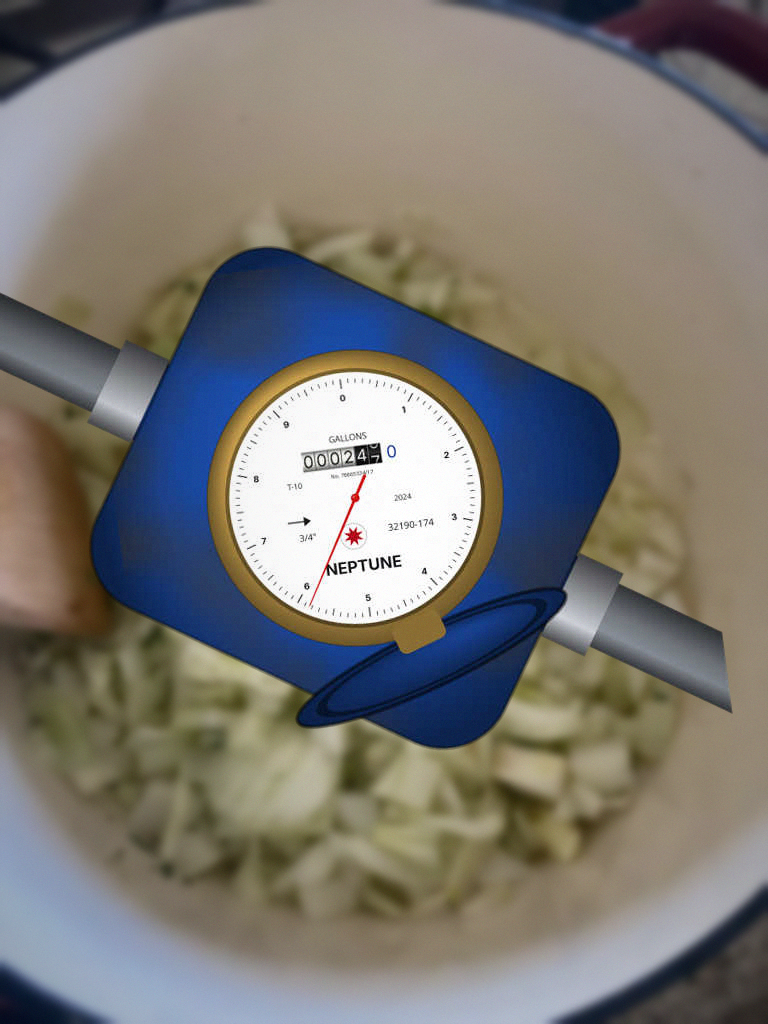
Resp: 2465.8 gal
